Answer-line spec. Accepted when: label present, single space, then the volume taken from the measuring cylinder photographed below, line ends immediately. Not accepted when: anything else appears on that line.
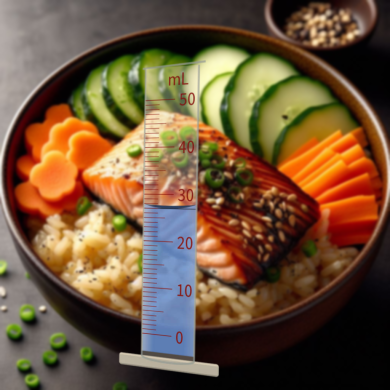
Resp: 27 mL
